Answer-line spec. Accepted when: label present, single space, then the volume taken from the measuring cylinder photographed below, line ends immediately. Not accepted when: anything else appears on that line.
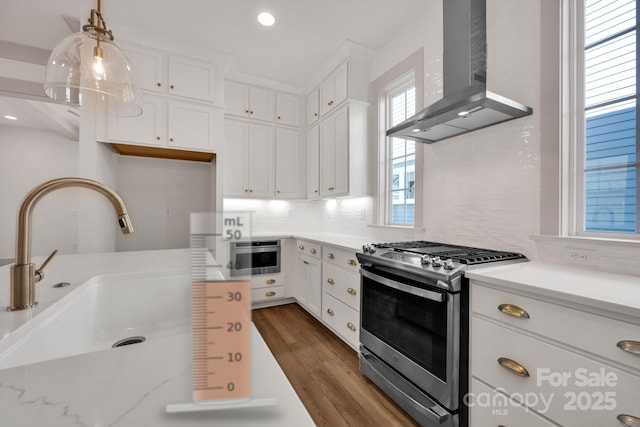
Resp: 35 mL
